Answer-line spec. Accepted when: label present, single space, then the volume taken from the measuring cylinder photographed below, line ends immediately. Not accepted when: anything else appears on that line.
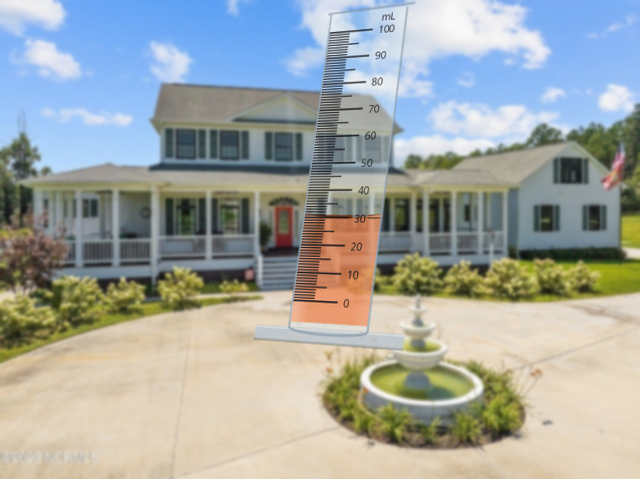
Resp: 30 mL
